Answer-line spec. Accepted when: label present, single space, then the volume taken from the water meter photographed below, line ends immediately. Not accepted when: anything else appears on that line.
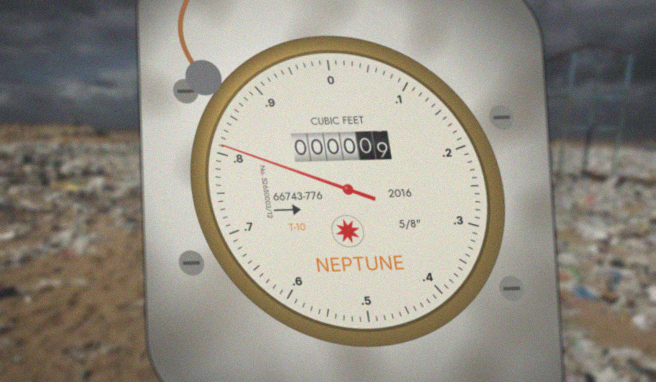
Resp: 8.81 ft³
